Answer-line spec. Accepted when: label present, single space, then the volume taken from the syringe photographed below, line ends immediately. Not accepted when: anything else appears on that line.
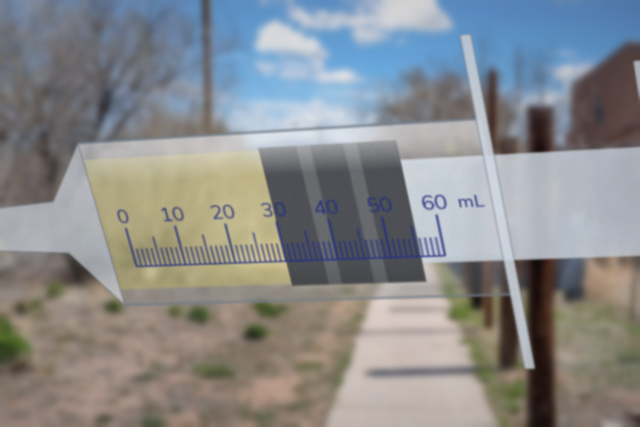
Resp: 30 mL
